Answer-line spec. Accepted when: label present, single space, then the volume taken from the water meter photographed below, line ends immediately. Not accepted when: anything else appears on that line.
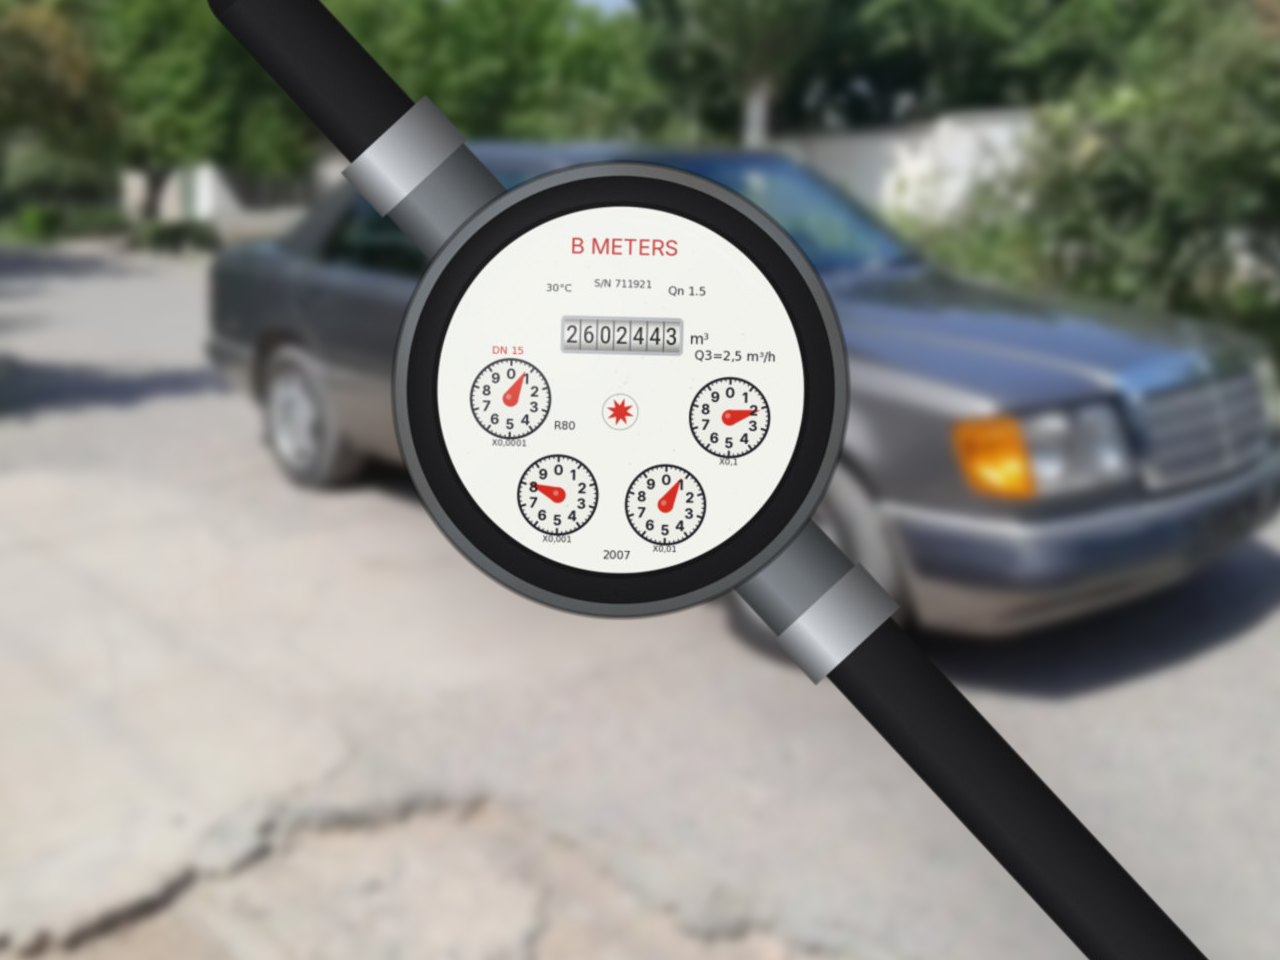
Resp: 2602443.2080 m³
